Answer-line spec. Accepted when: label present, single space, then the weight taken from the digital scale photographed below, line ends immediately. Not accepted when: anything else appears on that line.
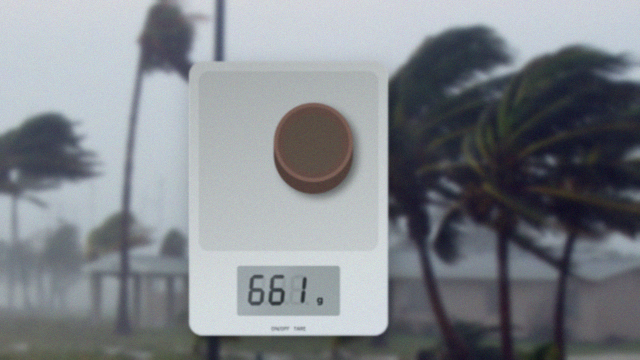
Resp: 661 g
